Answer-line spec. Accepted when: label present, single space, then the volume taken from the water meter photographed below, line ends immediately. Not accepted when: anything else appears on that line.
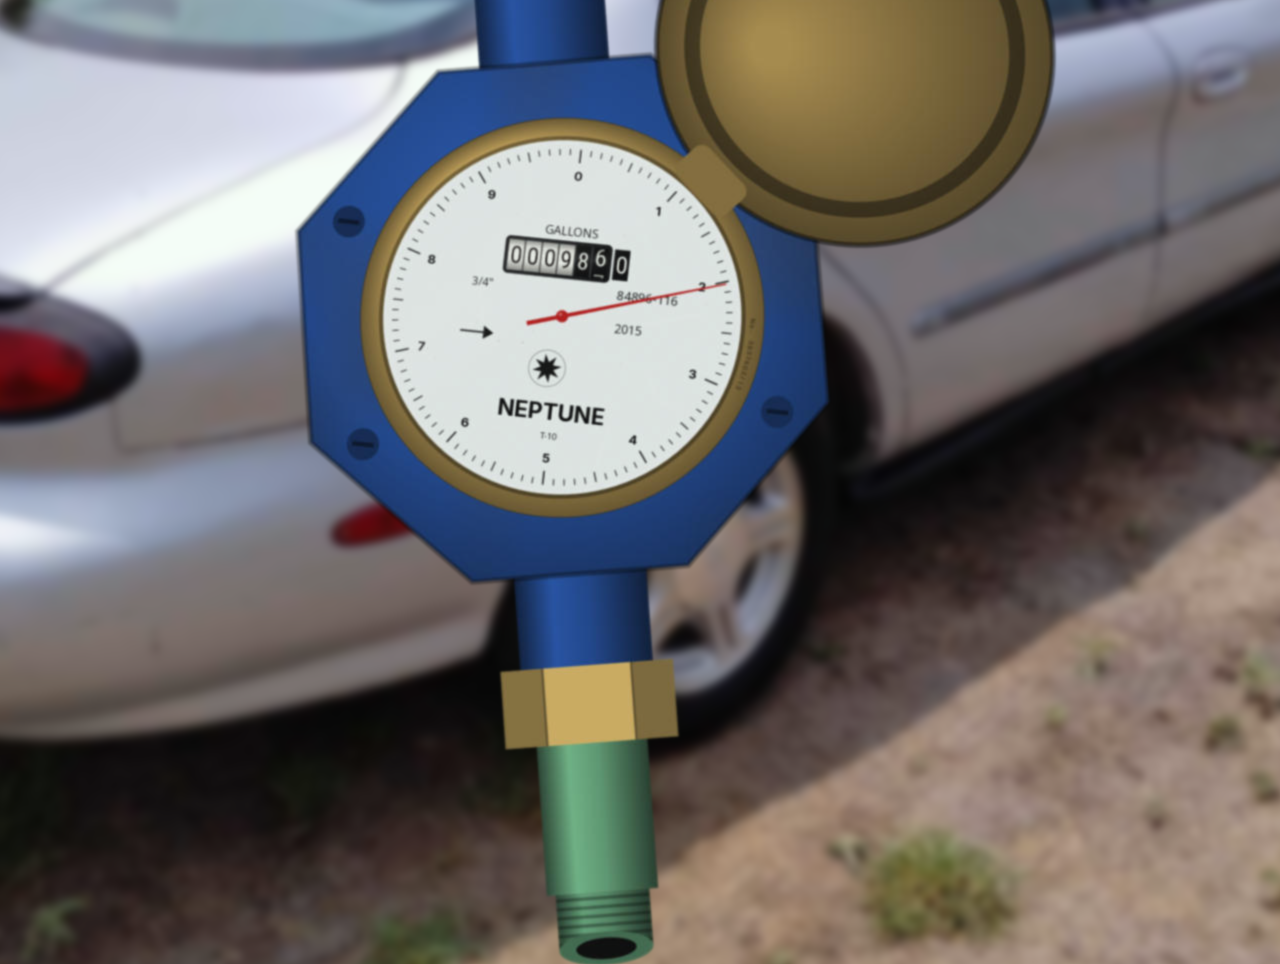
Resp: 9862.0 gal
